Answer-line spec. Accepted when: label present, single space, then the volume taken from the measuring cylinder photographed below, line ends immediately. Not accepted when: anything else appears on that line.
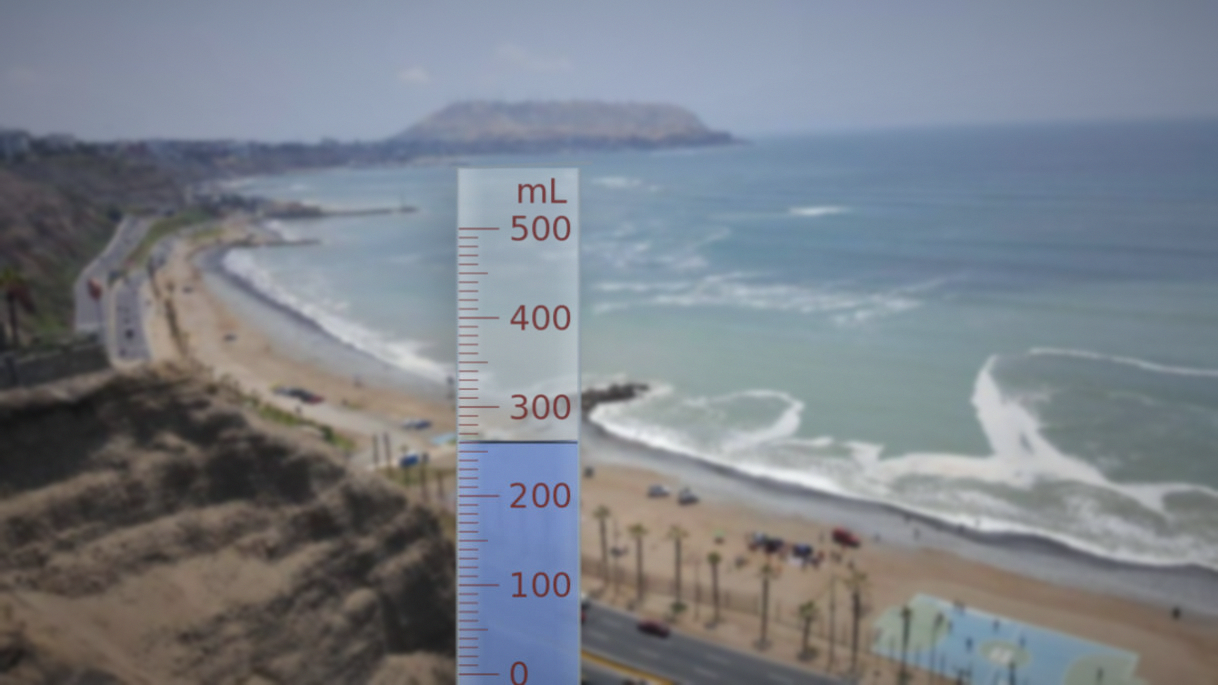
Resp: 260 mL
